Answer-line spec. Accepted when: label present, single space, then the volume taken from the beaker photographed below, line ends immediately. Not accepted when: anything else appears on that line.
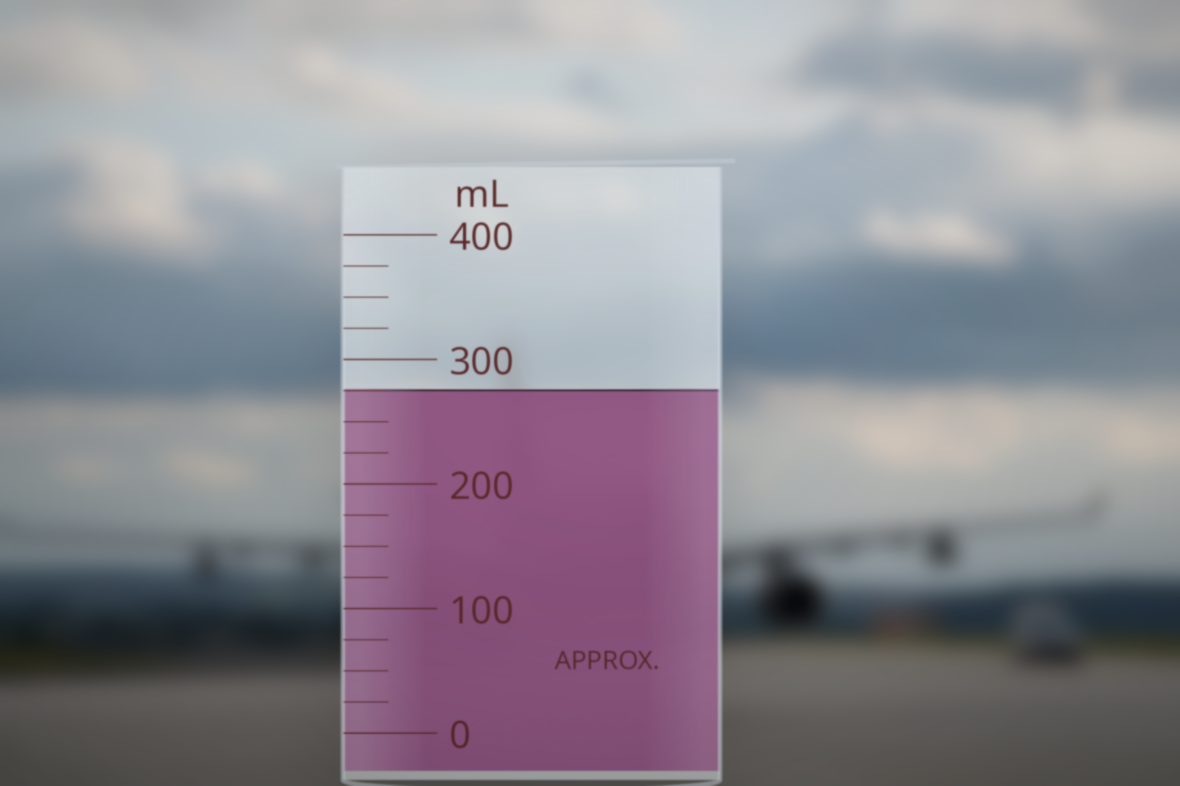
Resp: 275 mL
